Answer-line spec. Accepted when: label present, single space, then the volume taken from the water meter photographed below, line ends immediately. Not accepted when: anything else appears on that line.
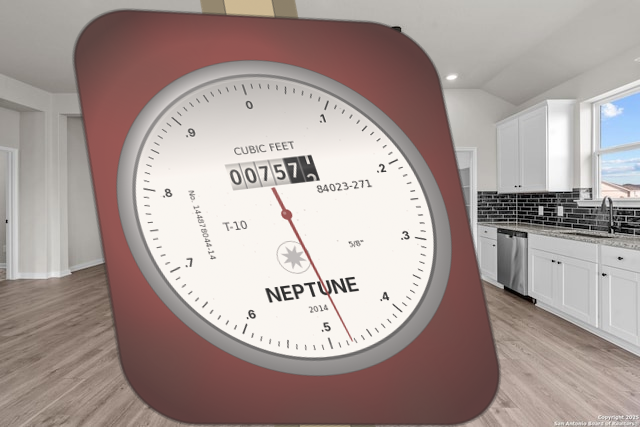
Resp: 7571.47 ft³
